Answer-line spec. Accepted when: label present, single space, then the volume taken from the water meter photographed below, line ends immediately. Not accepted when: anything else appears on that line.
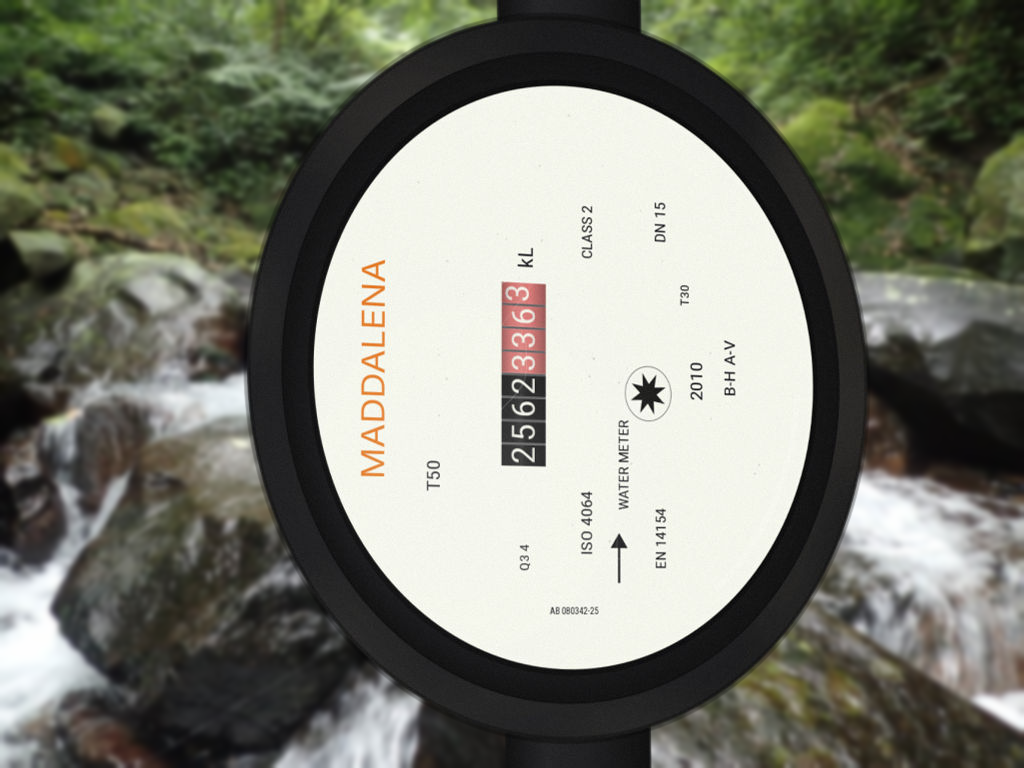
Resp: 2562.3363 kL
